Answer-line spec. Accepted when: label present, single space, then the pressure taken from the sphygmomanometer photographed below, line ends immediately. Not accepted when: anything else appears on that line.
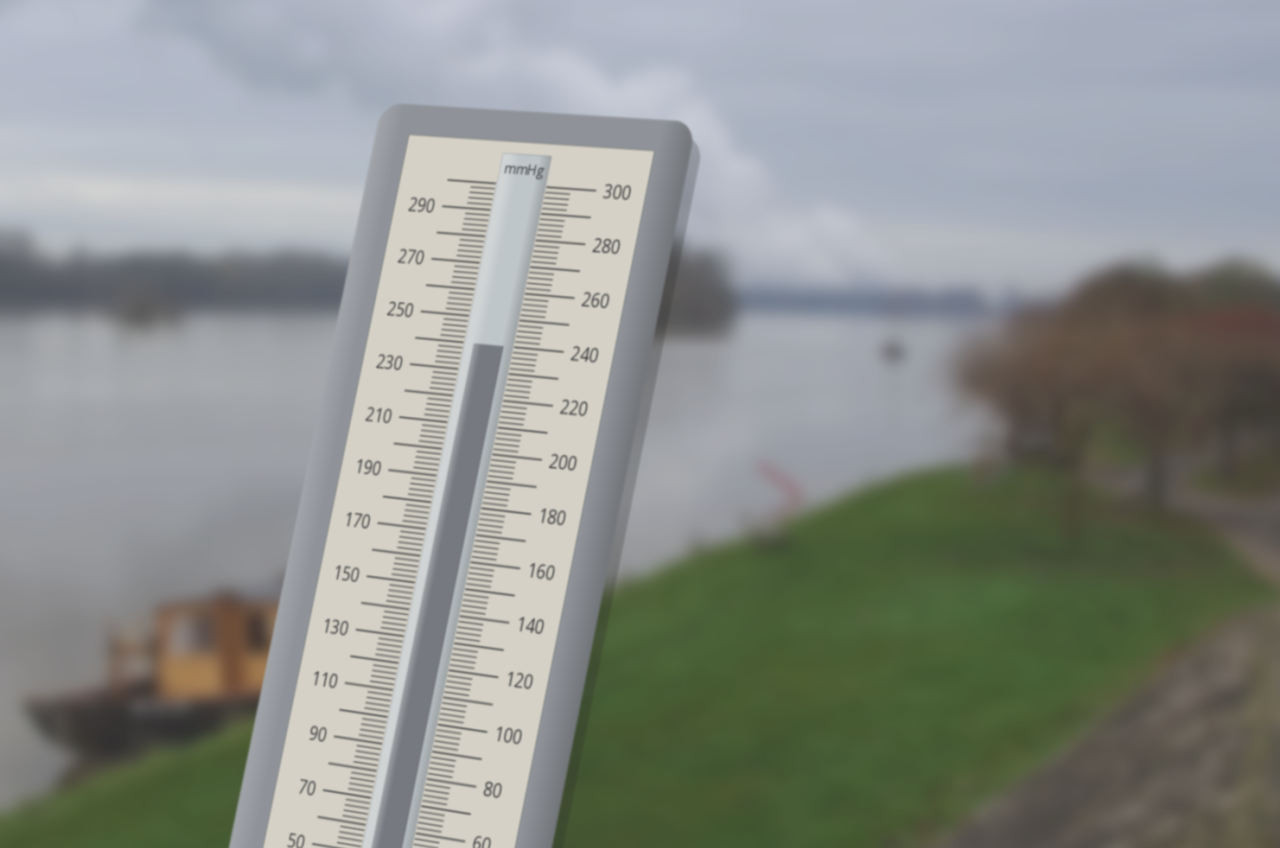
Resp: 240 mmHg
